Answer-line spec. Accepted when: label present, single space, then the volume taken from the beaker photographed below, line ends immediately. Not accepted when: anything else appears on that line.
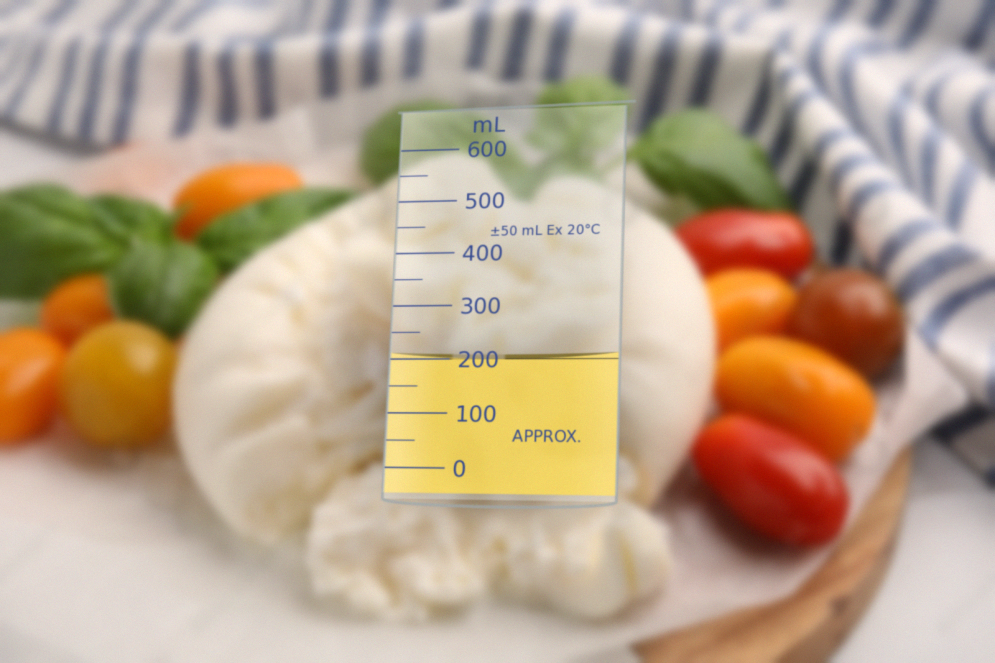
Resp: 200 mL
